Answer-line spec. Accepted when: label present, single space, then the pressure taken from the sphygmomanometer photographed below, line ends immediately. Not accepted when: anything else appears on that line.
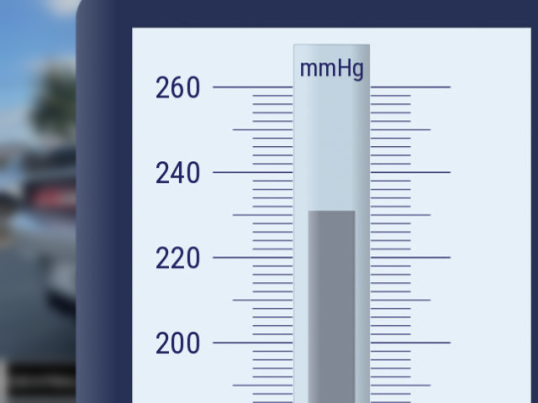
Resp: 231 mmHg
